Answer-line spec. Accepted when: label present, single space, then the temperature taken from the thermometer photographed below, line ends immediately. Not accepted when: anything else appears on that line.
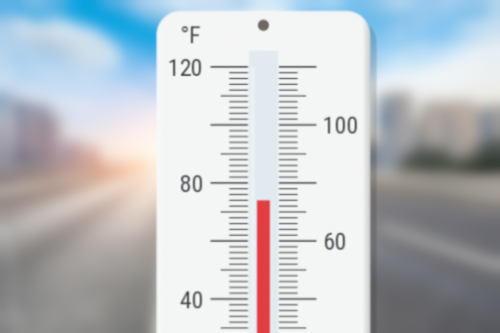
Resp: 74 °F
